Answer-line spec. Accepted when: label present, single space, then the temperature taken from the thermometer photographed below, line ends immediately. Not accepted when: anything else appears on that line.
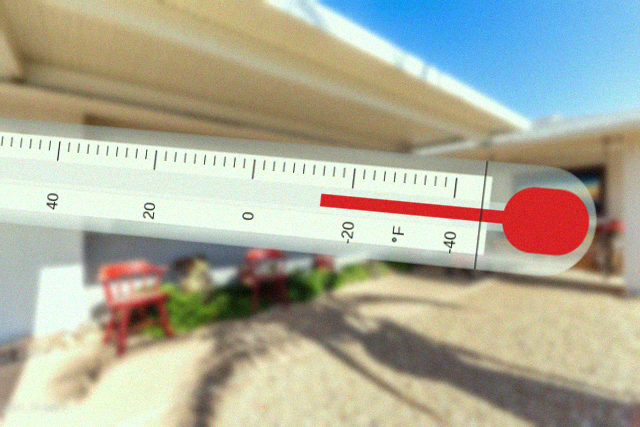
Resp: -14 °F
